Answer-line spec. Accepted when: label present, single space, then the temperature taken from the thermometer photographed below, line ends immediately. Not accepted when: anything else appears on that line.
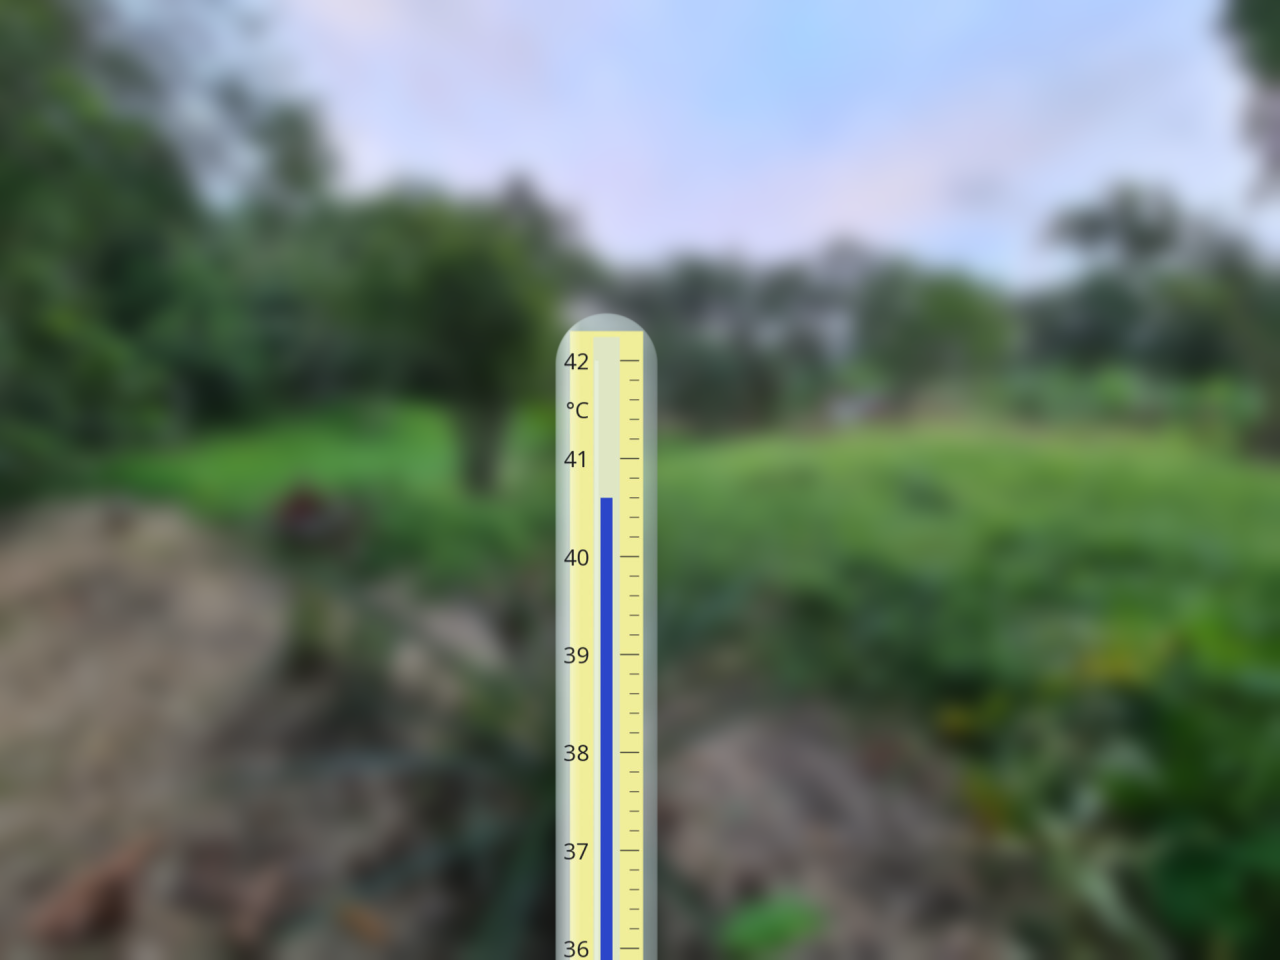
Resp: 40.6 °C
